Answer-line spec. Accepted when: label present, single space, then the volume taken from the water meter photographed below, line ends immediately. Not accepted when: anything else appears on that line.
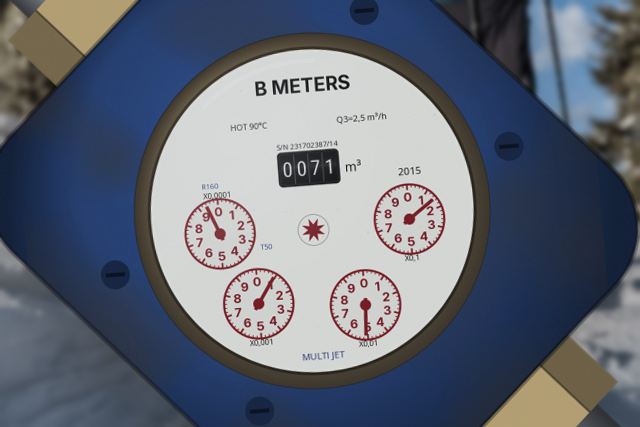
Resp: 71.1509 m³
